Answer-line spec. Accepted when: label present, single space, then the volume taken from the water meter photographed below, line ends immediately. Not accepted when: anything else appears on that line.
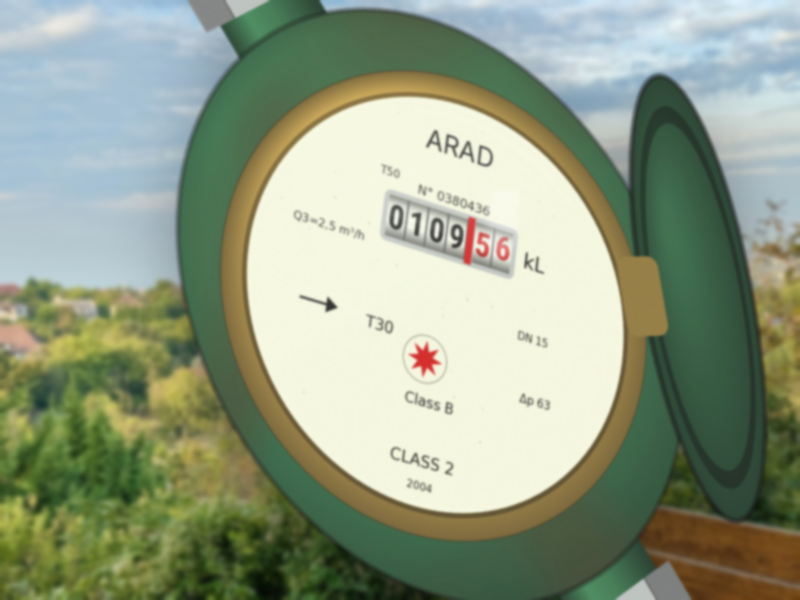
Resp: 109.56 kL
